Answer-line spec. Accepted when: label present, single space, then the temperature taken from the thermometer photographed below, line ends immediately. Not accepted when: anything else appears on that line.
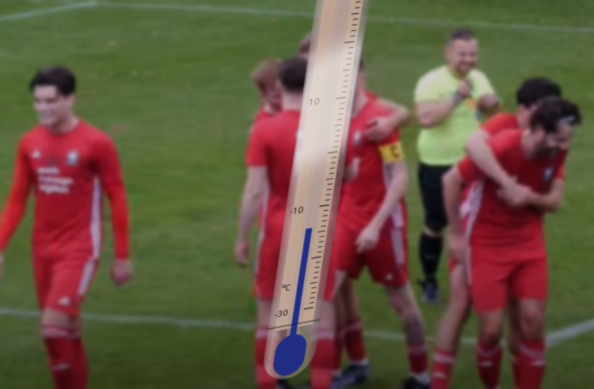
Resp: -14 °C
